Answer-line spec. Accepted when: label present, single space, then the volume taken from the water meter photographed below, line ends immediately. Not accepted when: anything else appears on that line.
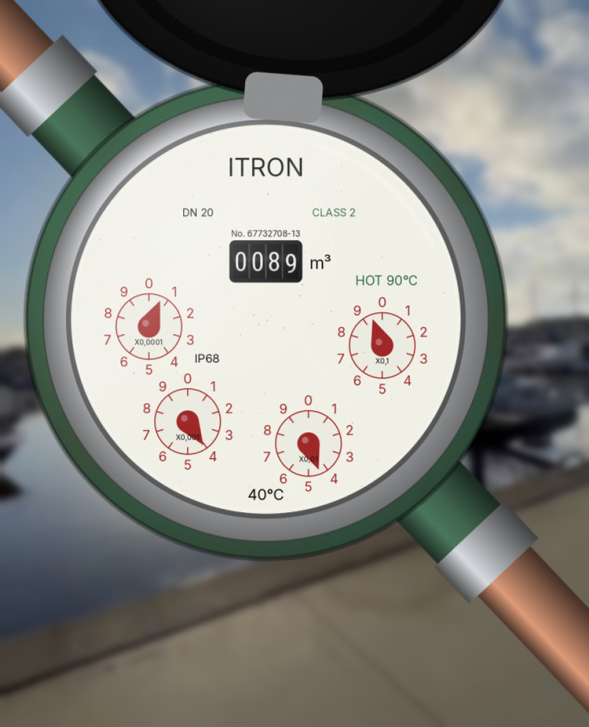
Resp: 88.9440 m³
